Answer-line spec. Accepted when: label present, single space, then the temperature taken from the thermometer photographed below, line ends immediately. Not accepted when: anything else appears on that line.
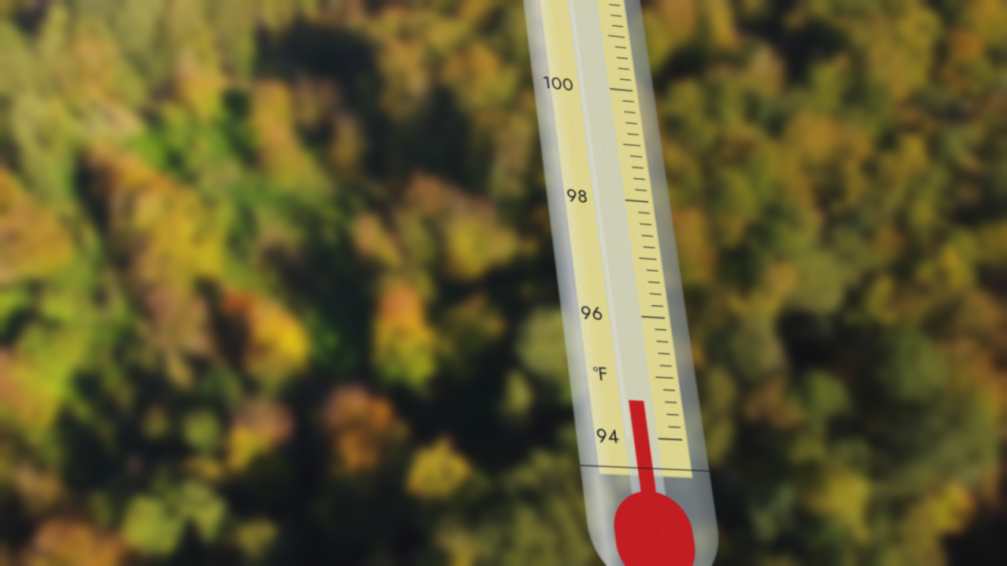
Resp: 94.6 °F
